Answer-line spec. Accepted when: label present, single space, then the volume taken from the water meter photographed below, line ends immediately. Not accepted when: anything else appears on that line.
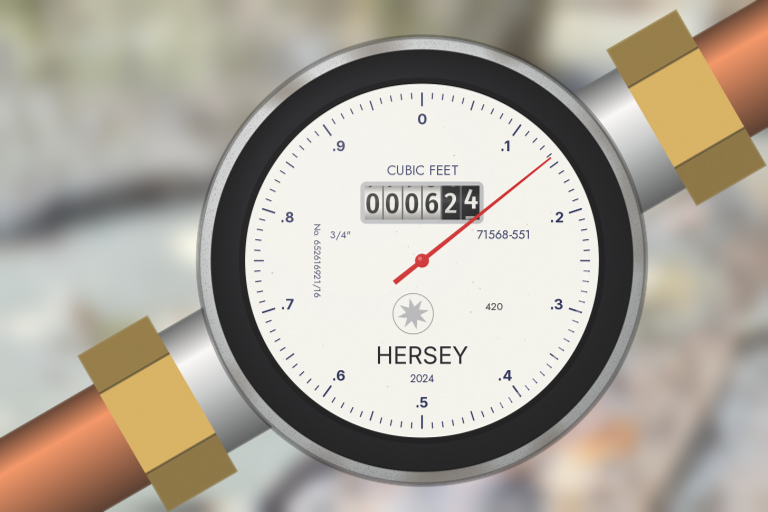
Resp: 624.14 ft³
